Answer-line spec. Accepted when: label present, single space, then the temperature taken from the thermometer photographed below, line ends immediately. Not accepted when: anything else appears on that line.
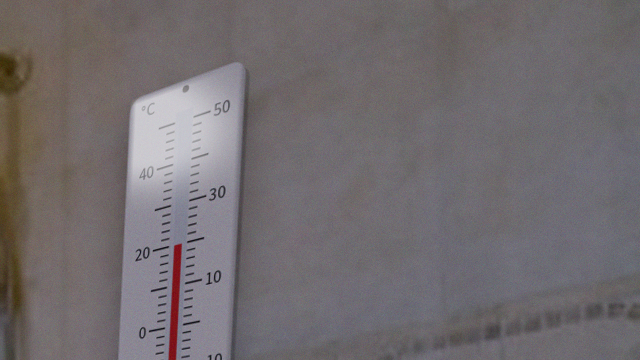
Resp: 20 °C
